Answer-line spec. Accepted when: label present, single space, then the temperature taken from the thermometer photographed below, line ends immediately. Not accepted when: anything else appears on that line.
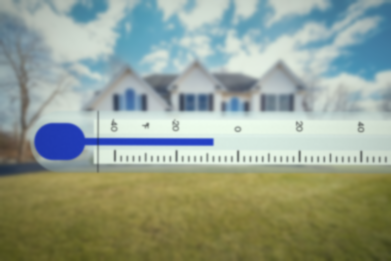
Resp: -8 °F
